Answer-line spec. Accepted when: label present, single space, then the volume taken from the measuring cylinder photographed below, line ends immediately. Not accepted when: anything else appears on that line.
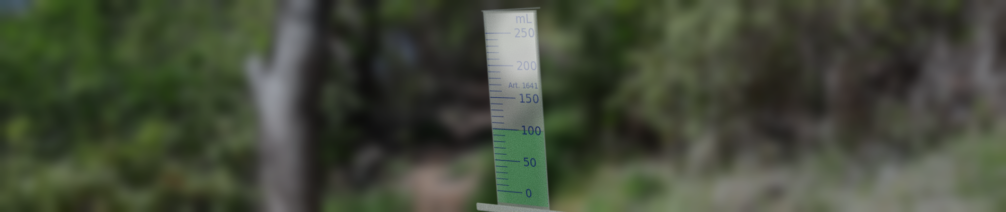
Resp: 100 mL
